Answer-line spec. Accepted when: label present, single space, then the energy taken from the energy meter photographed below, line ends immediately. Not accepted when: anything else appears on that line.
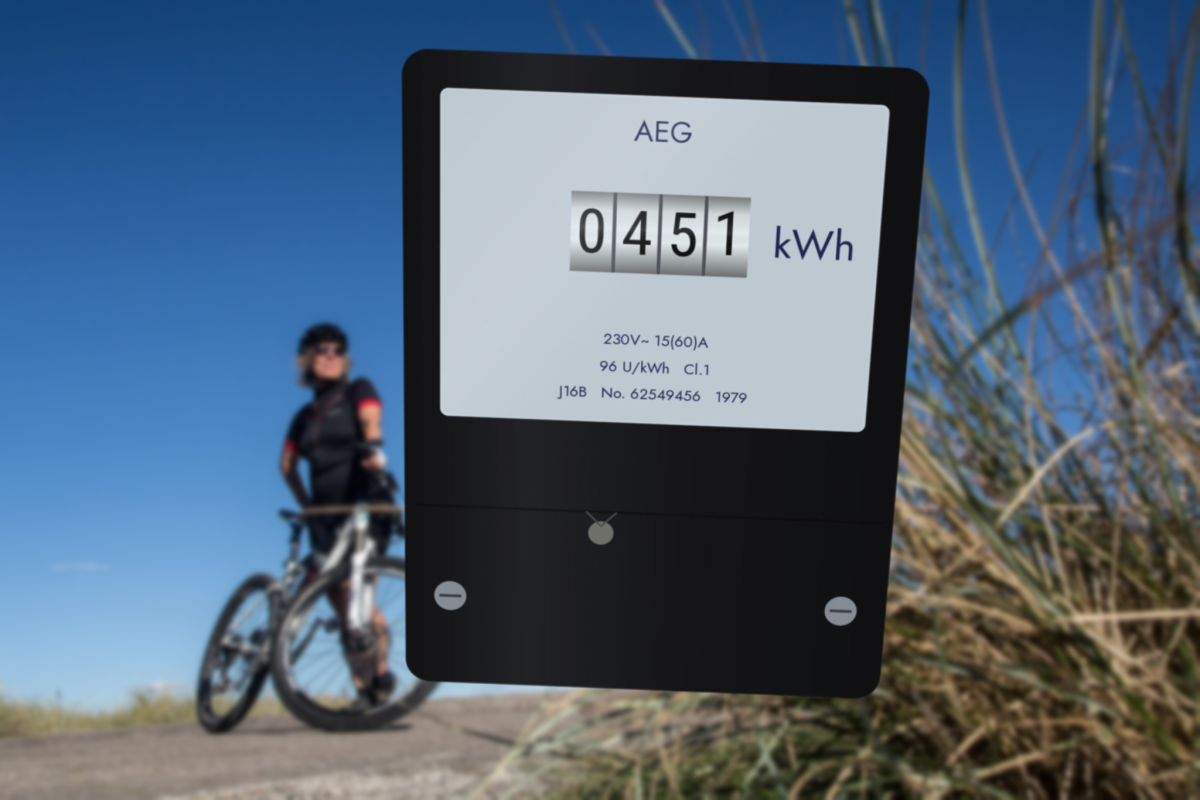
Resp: 451 kWh
